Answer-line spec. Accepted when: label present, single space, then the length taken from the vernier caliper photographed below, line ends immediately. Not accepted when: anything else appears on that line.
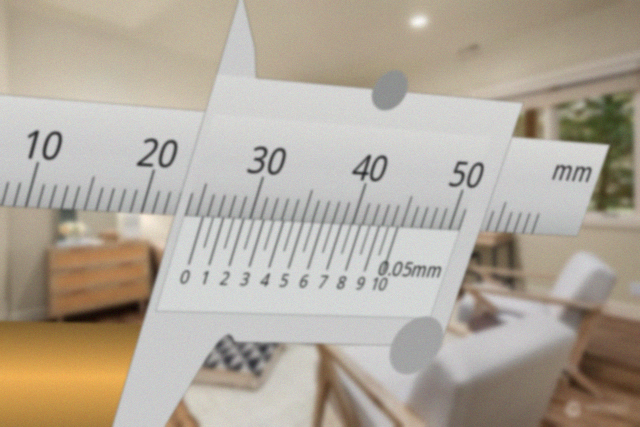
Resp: 25.6 mm
